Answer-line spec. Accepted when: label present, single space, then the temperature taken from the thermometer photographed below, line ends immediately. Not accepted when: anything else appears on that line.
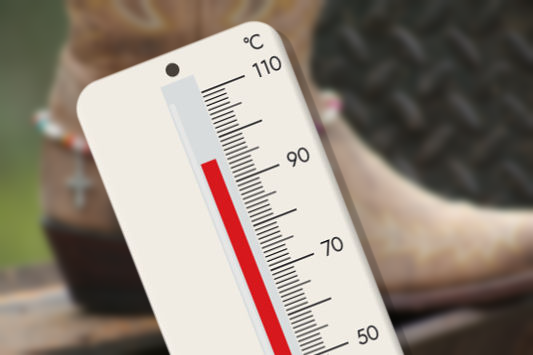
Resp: 96 °C
